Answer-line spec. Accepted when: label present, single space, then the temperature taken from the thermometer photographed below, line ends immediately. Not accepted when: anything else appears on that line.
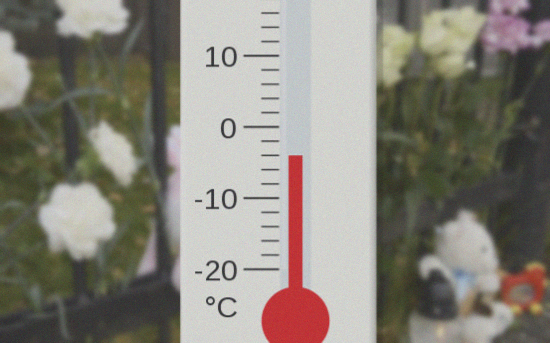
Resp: -4 °C
